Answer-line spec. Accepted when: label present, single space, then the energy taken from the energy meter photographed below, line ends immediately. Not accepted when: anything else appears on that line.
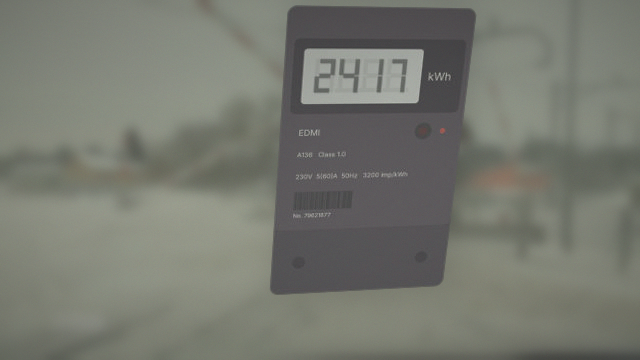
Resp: 2417 kWh
